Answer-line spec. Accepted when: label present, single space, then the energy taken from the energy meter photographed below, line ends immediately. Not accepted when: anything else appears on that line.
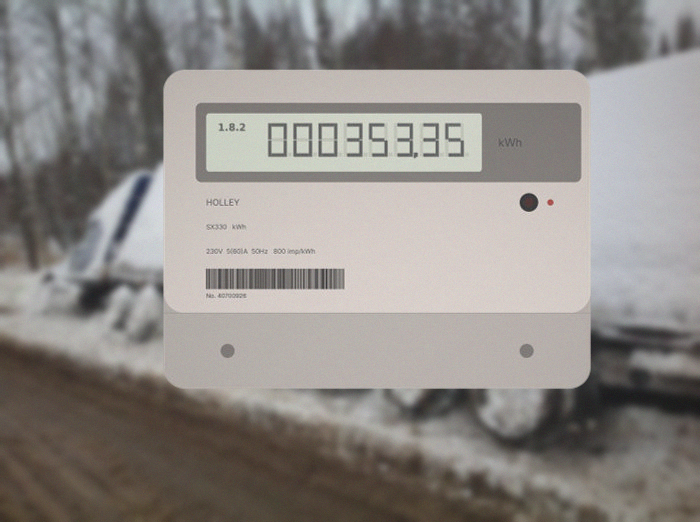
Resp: 353.35 kWh
